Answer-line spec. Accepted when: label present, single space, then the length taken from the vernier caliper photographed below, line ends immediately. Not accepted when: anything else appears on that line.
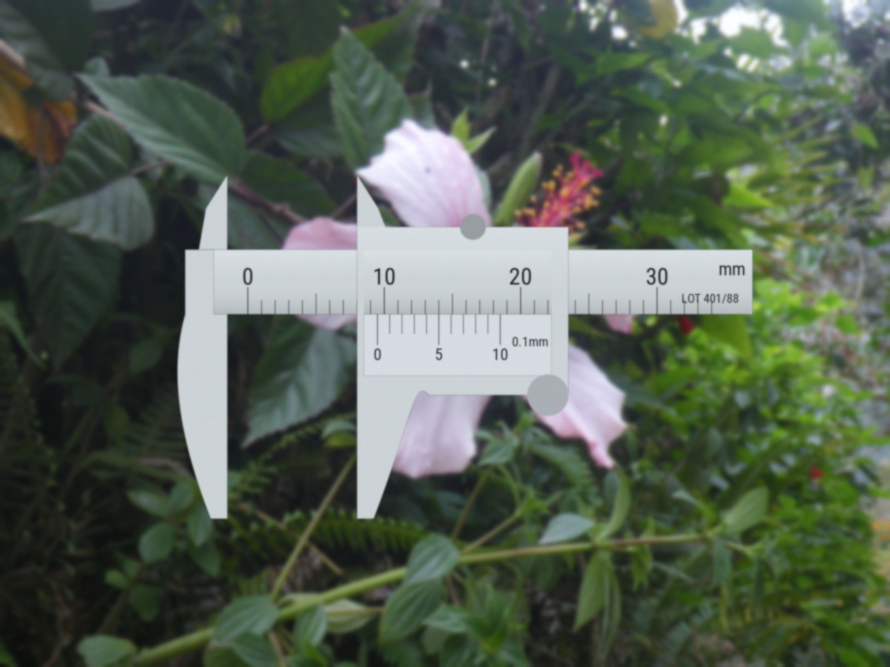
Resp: 9.5 mm
